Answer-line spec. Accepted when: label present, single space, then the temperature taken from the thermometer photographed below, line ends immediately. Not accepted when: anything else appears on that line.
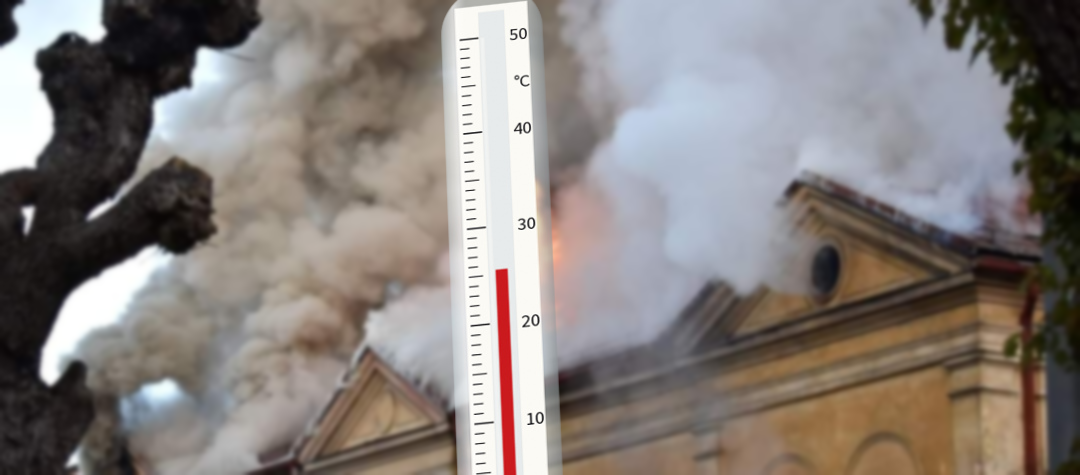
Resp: 25.5 °C
